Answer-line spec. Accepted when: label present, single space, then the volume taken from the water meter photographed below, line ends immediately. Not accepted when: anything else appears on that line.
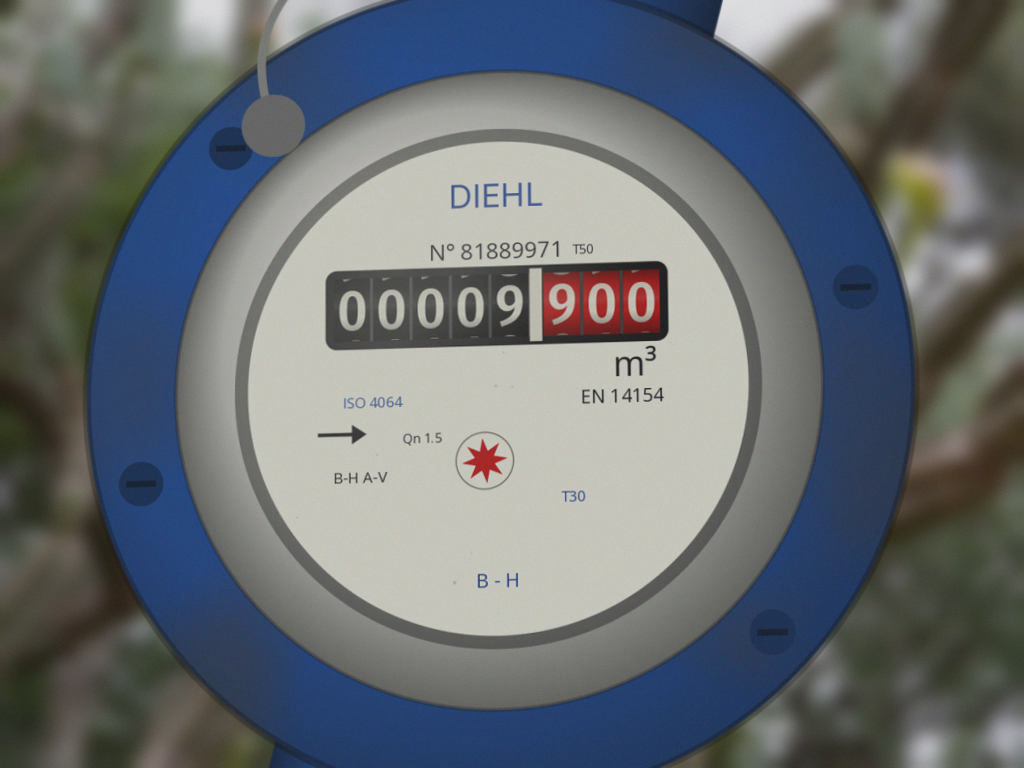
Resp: 9.900 m³
